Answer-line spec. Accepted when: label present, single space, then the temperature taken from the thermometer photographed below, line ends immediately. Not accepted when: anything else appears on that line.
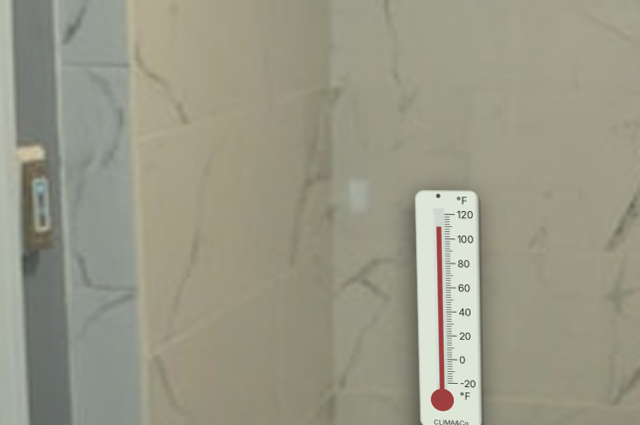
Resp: 110 °F
